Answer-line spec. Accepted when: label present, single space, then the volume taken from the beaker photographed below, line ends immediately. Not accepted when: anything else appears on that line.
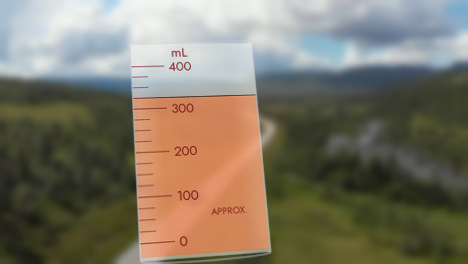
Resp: 325 mL
